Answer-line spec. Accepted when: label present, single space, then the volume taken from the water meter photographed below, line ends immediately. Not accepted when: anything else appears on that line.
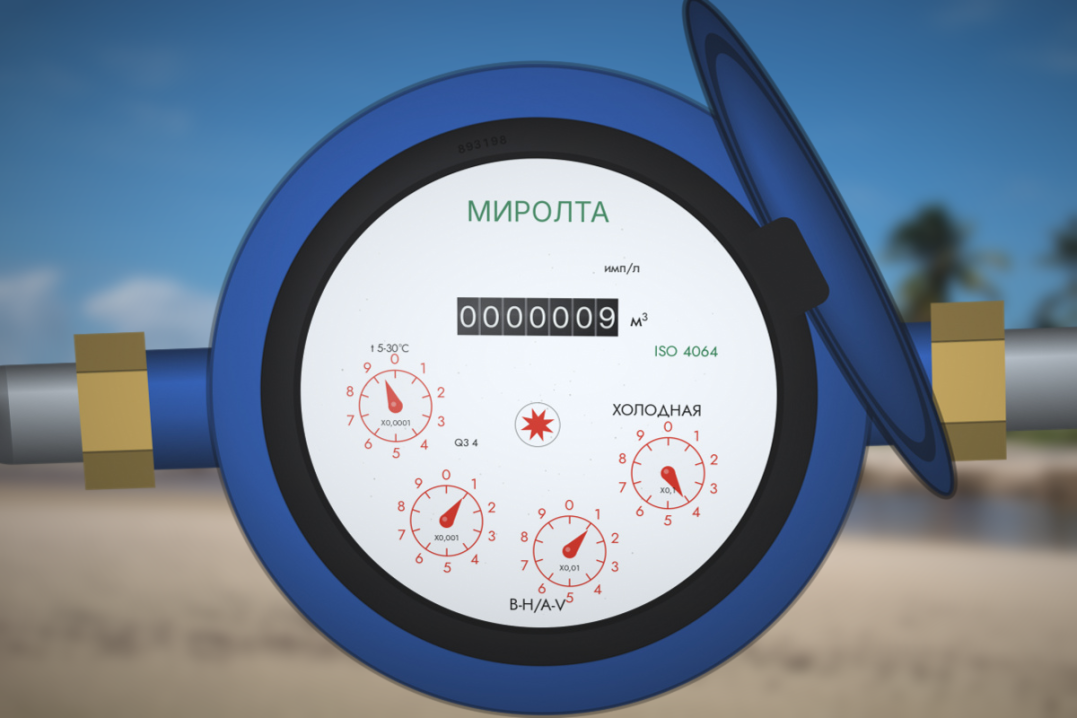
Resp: 9.4109 m³
